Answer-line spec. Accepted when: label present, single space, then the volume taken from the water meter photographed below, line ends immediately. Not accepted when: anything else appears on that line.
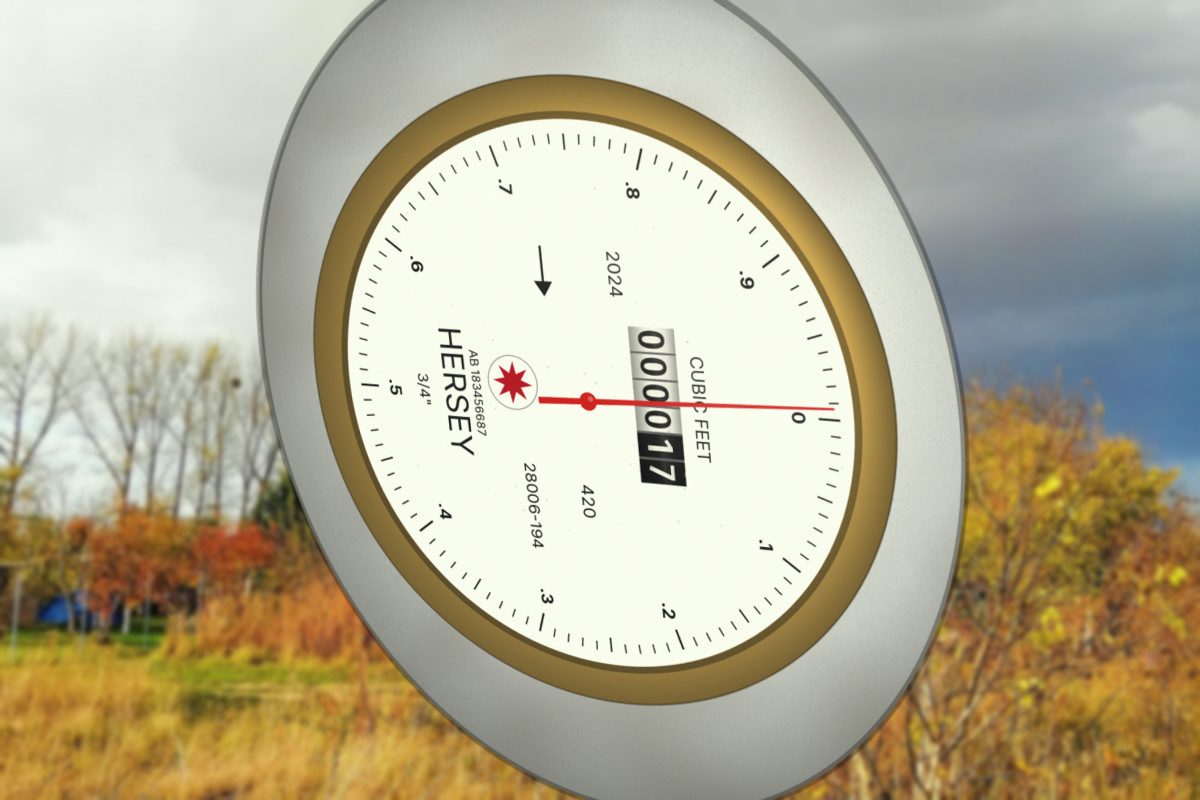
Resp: 16.99 ft³
